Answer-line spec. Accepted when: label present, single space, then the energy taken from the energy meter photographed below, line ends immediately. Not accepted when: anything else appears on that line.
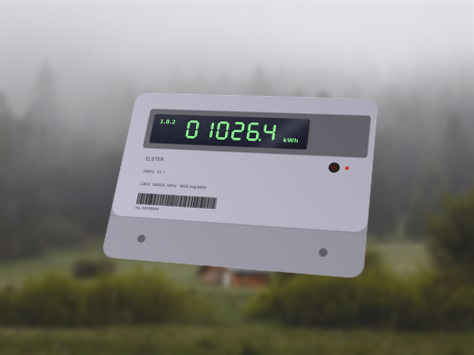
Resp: 1026.4 kWh
